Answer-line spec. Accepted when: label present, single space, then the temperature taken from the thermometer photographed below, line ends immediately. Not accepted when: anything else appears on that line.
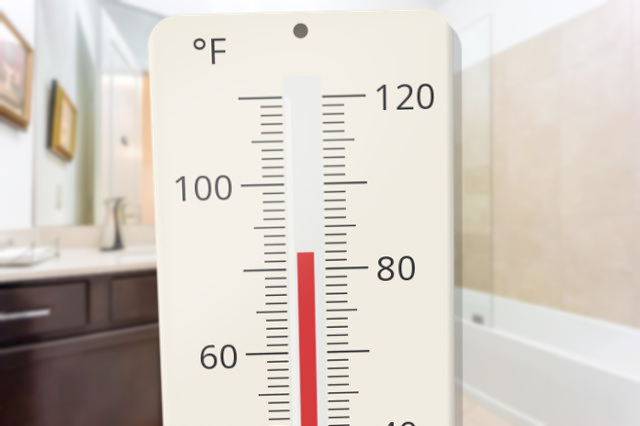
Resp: 84 °F
